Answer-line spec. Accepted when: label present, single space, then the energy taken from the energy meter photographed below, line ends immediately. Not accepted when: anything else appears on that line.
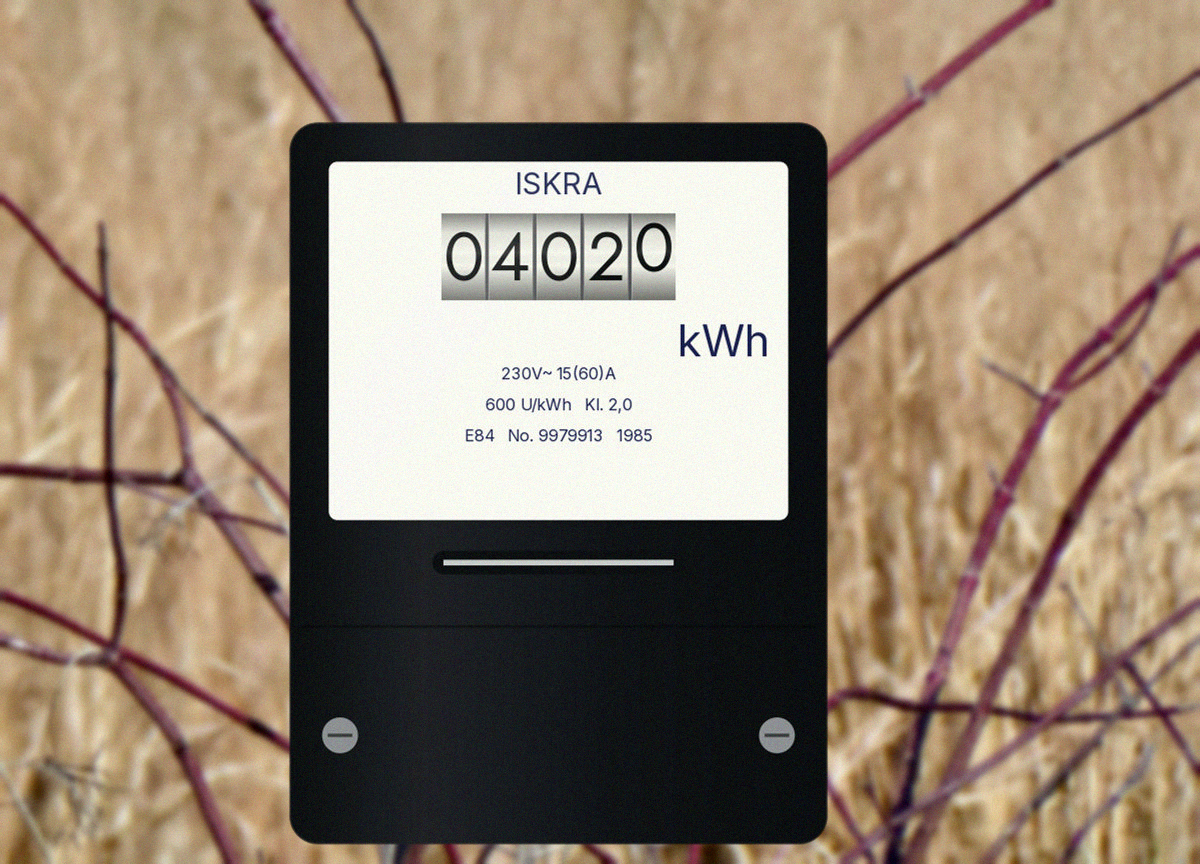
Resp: 4020 kWh
